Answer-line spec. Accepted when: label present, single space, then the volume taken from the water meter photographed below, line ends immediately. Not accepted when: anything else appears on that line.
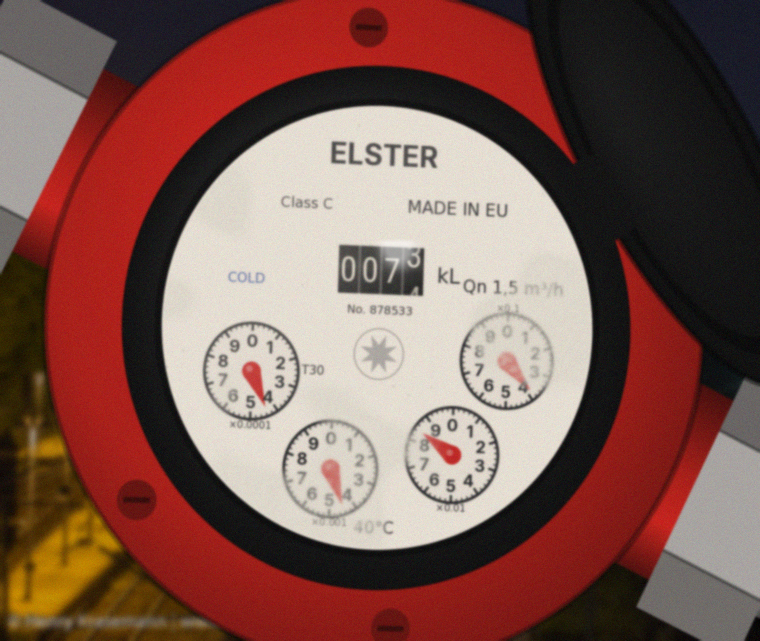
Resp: 73.3844 kL
